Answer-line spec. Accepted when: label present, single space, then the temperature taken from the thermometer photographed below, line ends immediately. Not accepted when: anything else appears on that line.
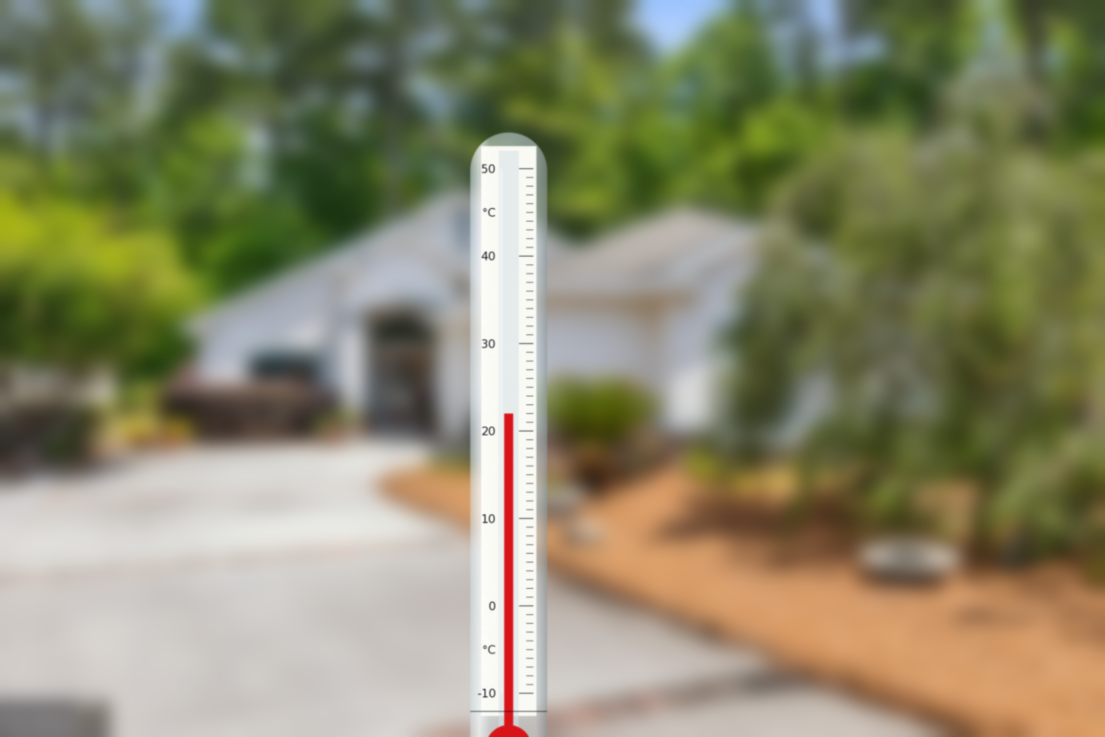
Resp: 22 °C
